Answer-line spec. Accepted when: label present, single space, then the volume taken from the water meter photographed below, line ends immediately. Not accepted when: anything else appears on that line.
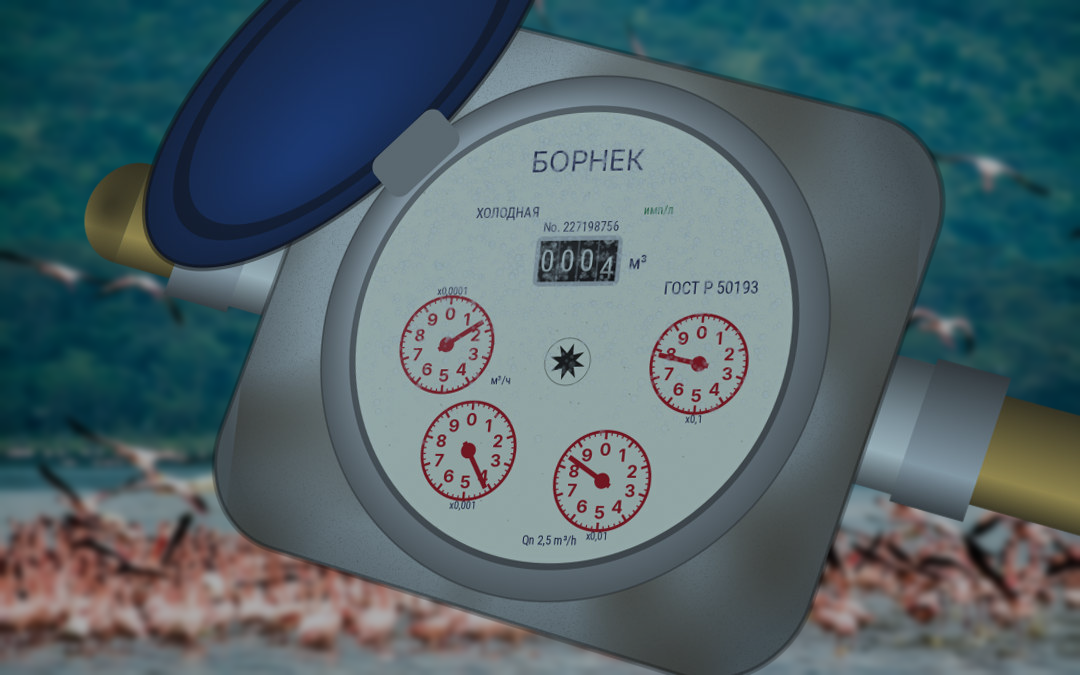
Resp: 3.7841 m³
